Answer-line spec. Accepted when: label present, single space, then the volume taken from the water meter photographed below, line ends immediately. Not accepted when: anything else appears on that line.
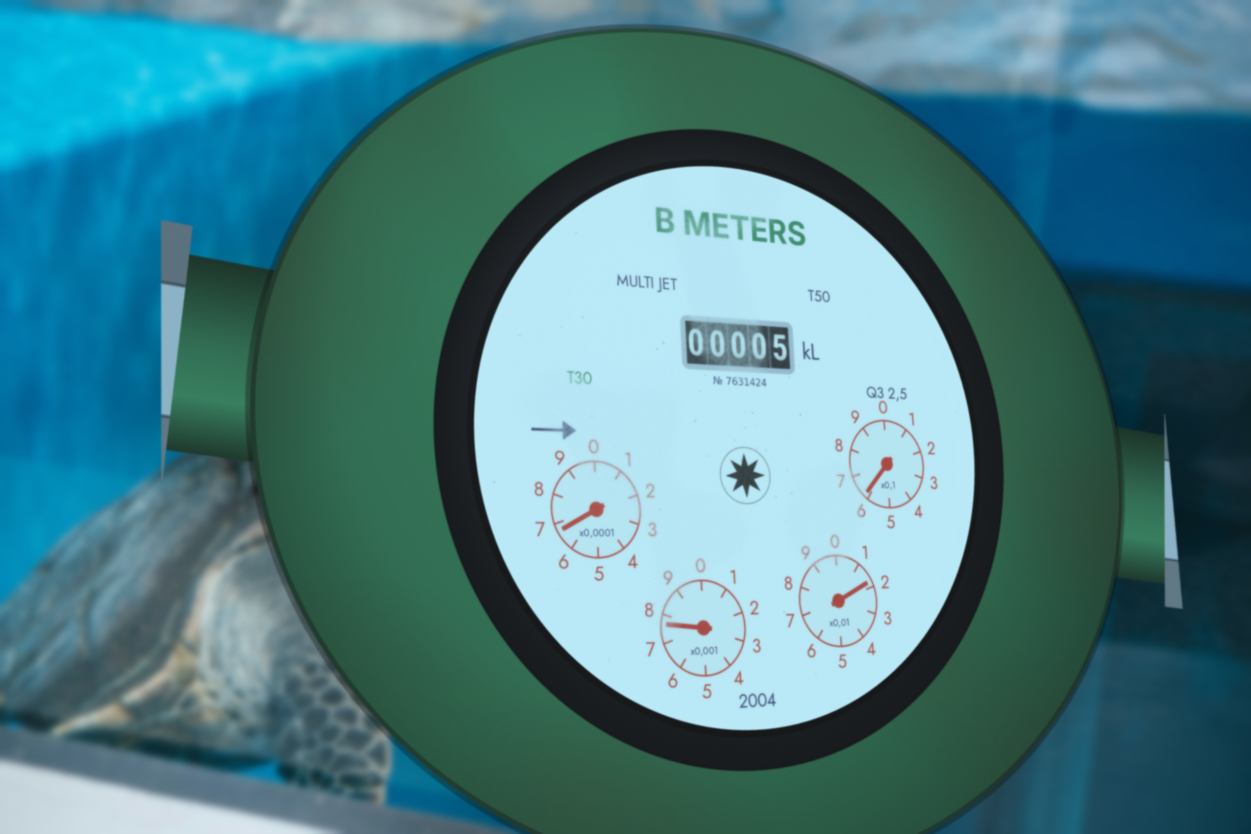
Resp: 5.6176 kL
